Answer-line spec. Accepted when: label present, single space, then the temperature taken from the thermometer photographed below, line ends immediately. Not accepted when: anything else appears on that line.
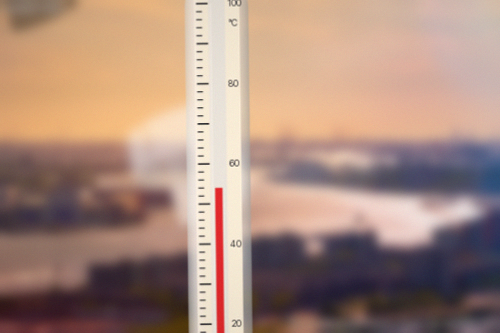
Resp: 54 °C
